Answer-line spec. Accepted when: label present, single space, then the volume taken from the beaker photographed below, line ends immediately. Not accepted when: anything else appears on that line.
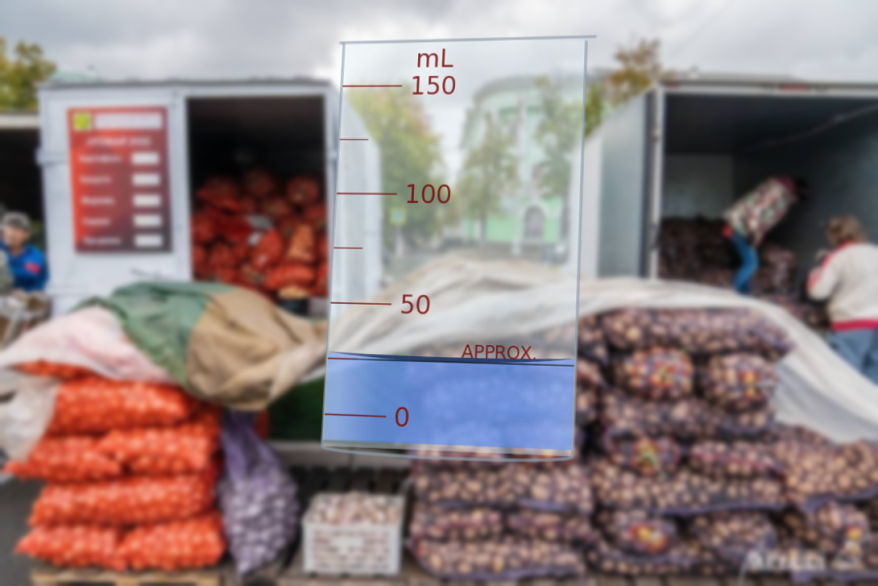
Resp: 25 mL
